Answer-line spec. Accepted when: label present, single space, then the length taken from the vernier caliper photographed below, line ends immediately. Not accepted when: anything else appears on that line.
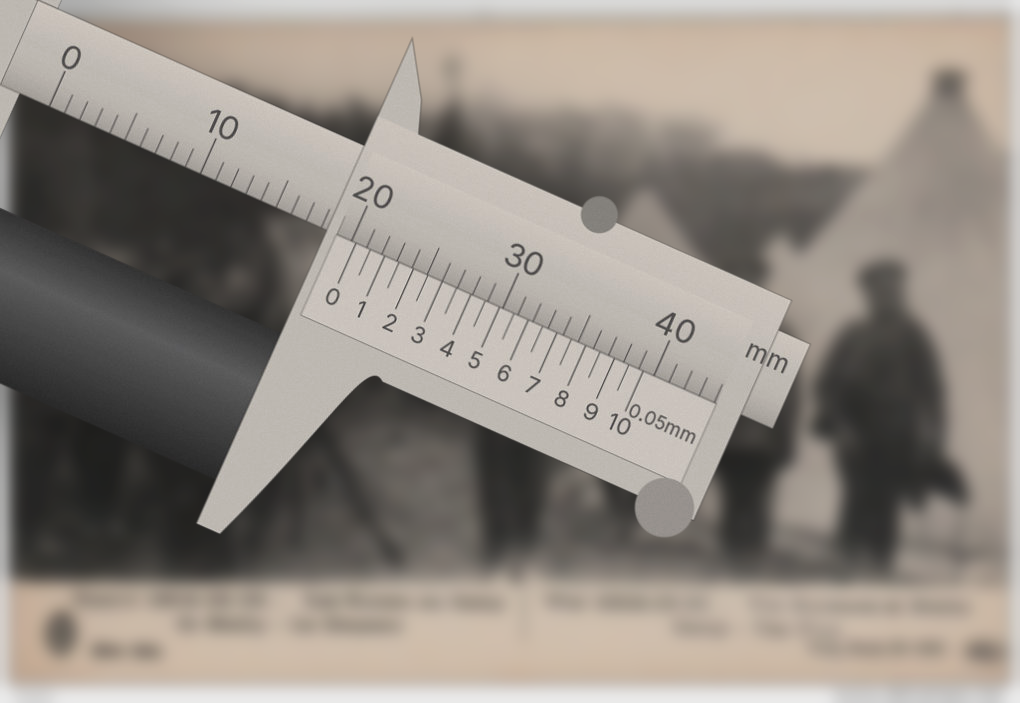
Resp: 20.3 mm
